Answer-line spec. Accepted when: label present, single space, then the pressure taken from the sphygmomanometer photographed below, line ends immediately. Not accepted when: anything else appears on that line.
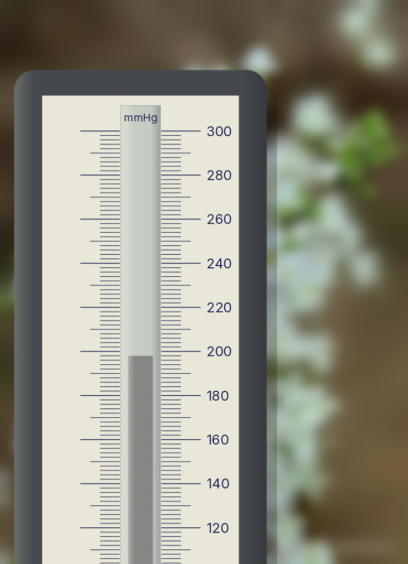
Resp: 198 mmHg
